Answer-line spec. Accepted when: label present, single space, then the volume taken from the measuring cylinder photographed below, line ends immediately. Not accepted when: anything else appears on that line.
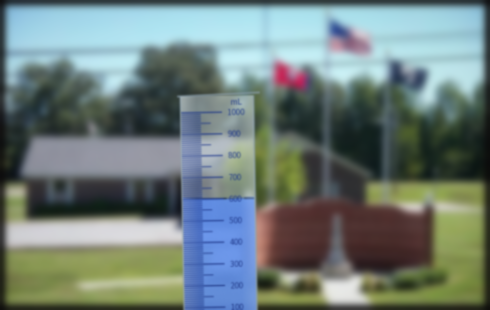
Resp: 600 mL
